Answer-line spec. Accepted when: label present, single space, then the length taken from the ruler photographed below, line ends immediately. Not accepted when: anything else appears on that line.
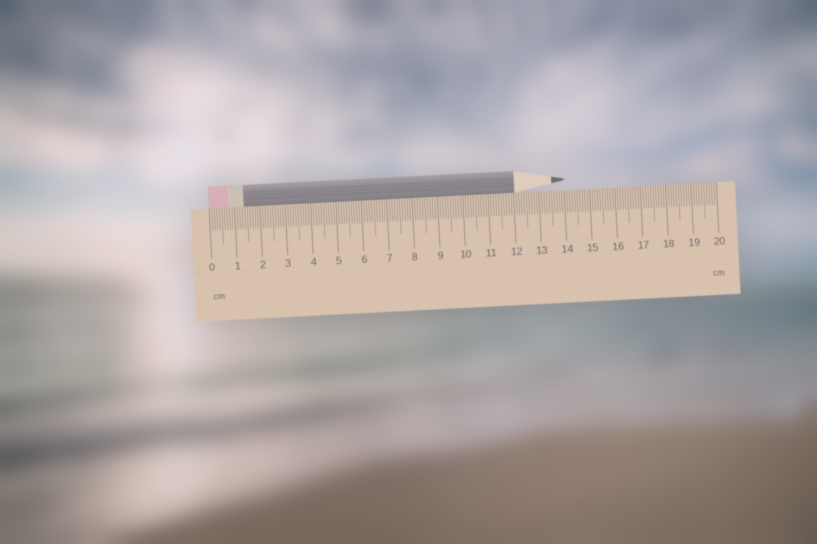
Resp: 14 cm
